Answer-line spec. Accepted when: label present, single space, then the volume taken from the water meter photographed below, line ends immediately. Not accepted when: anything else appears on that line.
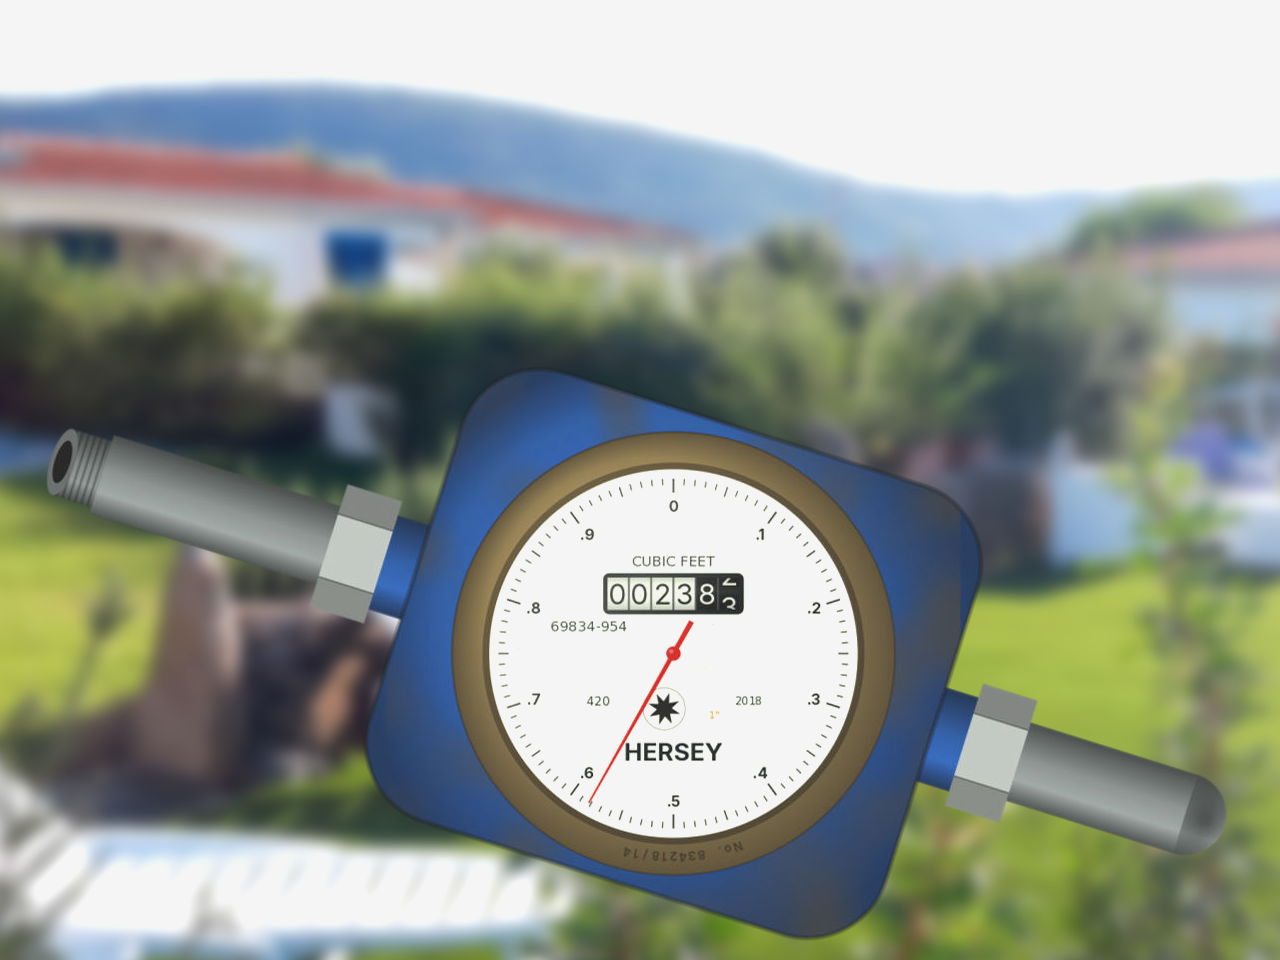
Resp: 2382.58 ft³
